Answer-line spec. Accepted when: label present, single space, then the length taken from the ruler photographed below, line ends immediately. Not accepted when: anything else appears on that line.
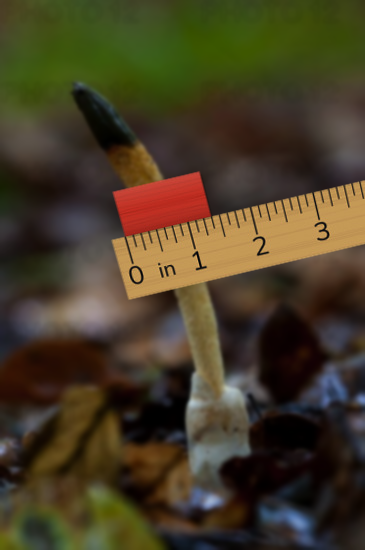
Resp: 1.375 in
